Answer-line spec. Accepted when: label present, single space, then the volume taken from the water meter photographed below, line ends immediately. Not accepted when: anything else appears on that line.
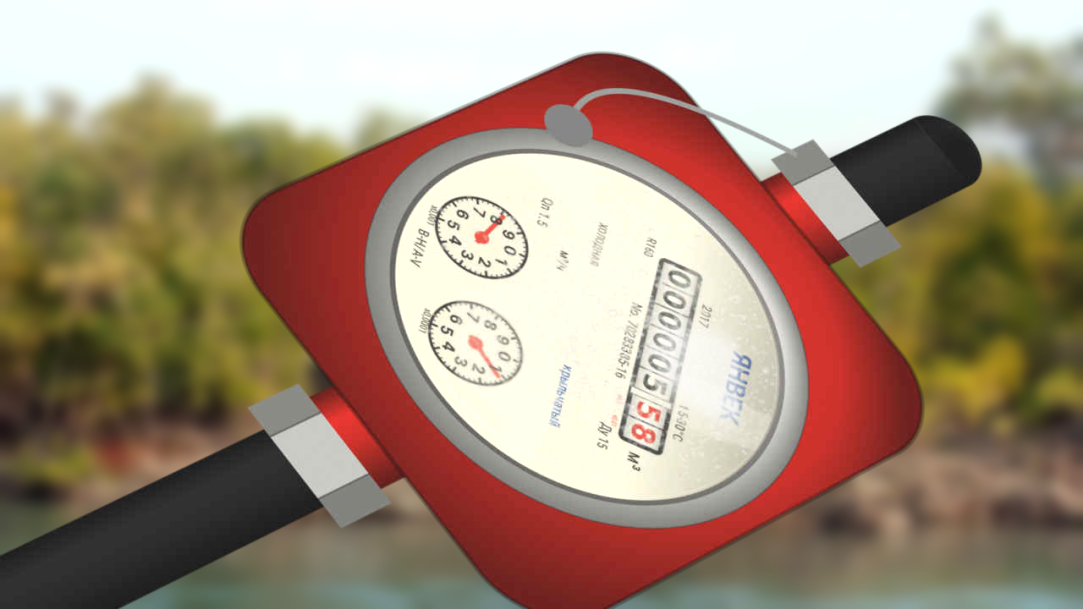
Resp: 5.5881 m³
